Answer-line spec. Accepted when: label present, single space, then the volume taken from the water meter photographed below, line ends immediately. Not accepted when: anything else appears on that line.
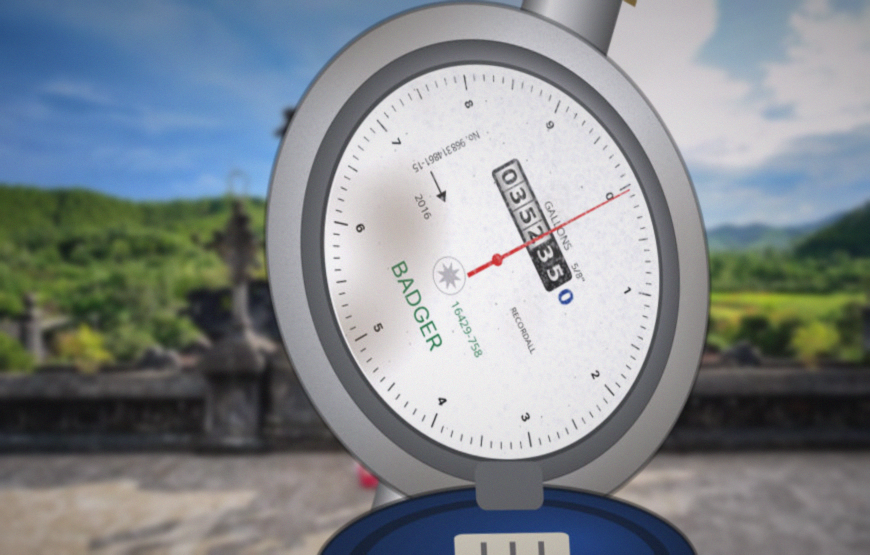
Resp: 352350.0 gal
